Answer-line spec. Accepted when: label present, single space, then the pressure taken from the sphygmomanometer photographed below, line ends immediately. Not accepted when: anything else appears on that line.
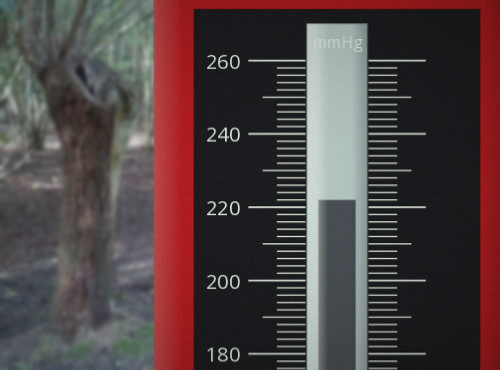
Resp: 222 mmHg
